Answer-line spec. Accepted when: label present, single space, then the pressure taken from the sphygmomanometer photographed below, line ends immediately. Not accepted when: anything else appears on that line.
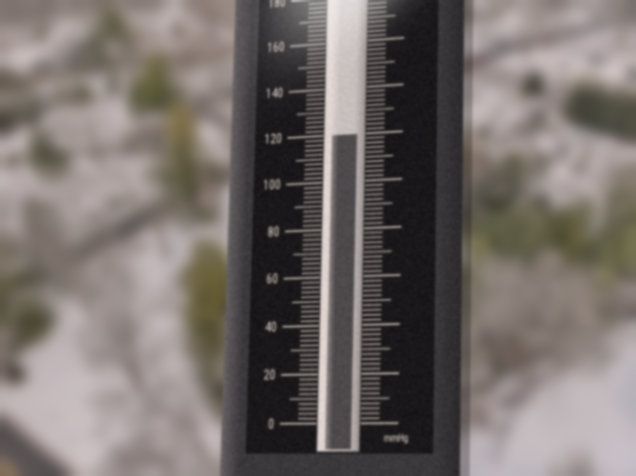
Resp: 120 mmHg
